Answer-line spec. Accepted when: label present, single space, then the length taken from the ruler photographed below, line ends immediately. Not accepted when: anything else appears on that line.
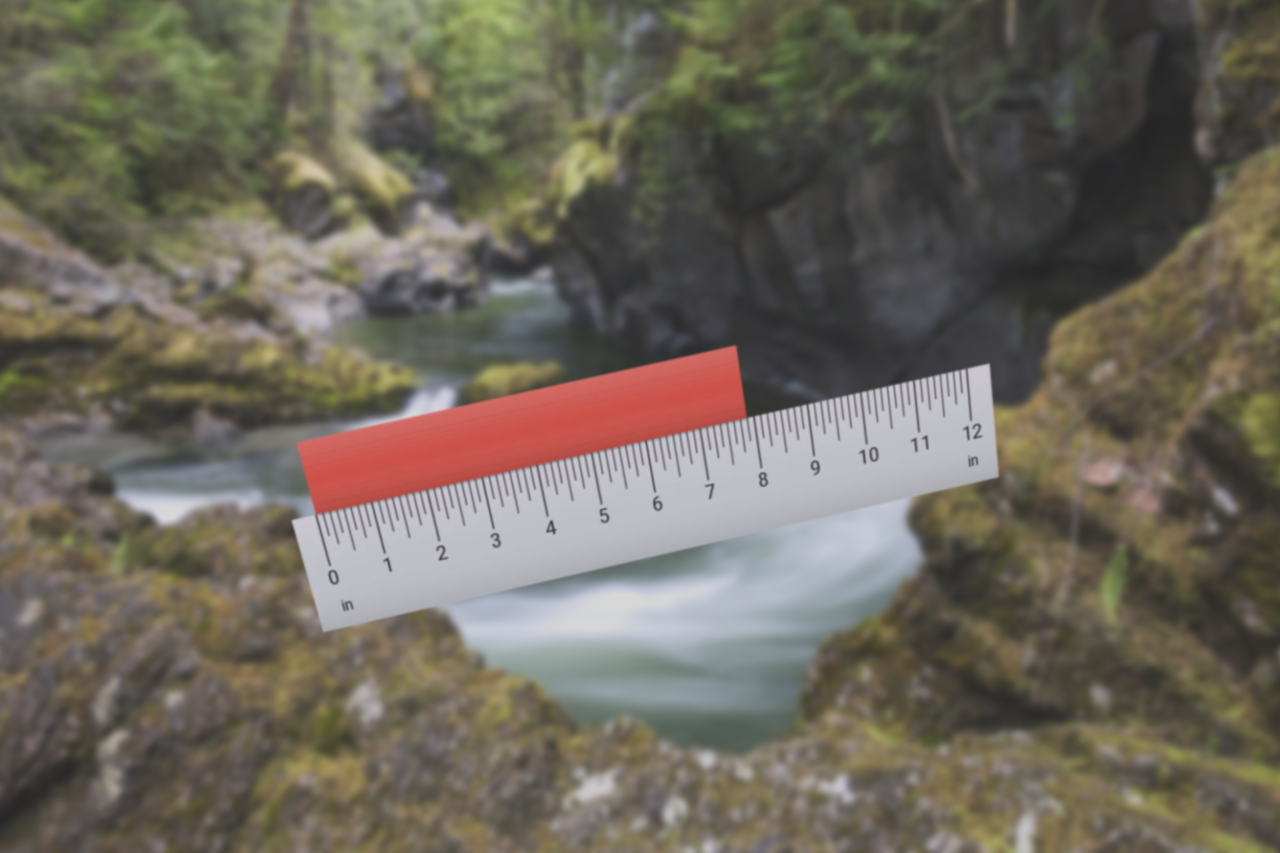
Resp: 7.875 in
